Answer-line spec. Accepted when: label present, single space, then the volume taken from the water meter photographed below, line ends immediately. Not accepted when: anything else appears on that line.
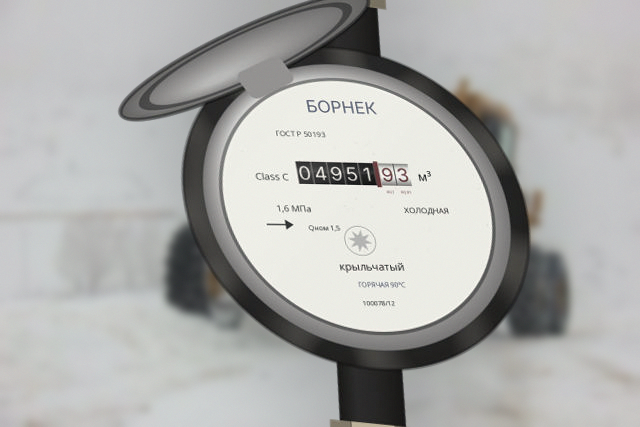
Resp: 4951.93 m³
